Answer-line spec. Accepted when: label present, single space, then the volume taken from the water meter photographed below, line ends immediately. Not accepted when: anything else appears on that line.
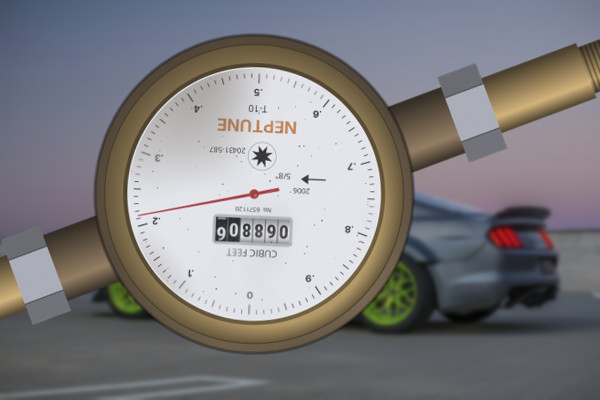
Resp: 68806.21 ft³
